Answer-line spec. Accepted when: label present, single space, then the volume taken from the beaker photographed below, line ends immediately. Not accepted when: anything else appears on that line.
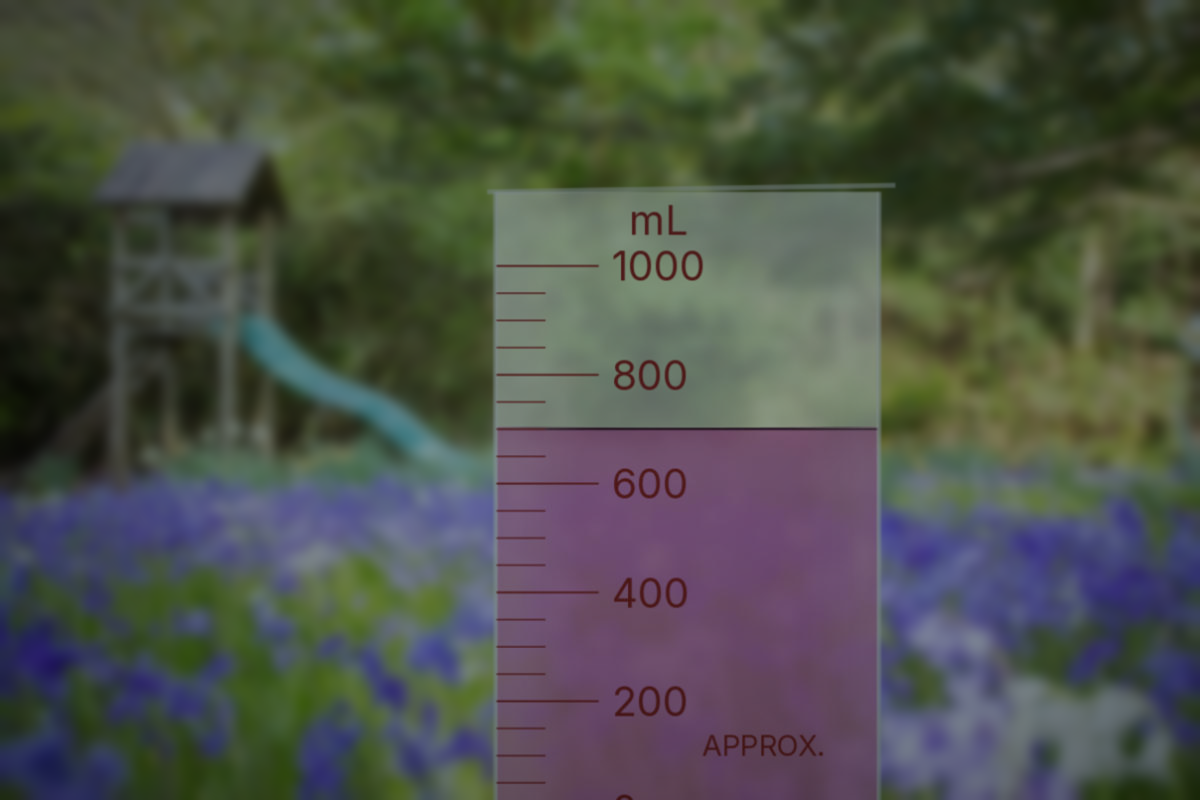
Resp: 700 mL
